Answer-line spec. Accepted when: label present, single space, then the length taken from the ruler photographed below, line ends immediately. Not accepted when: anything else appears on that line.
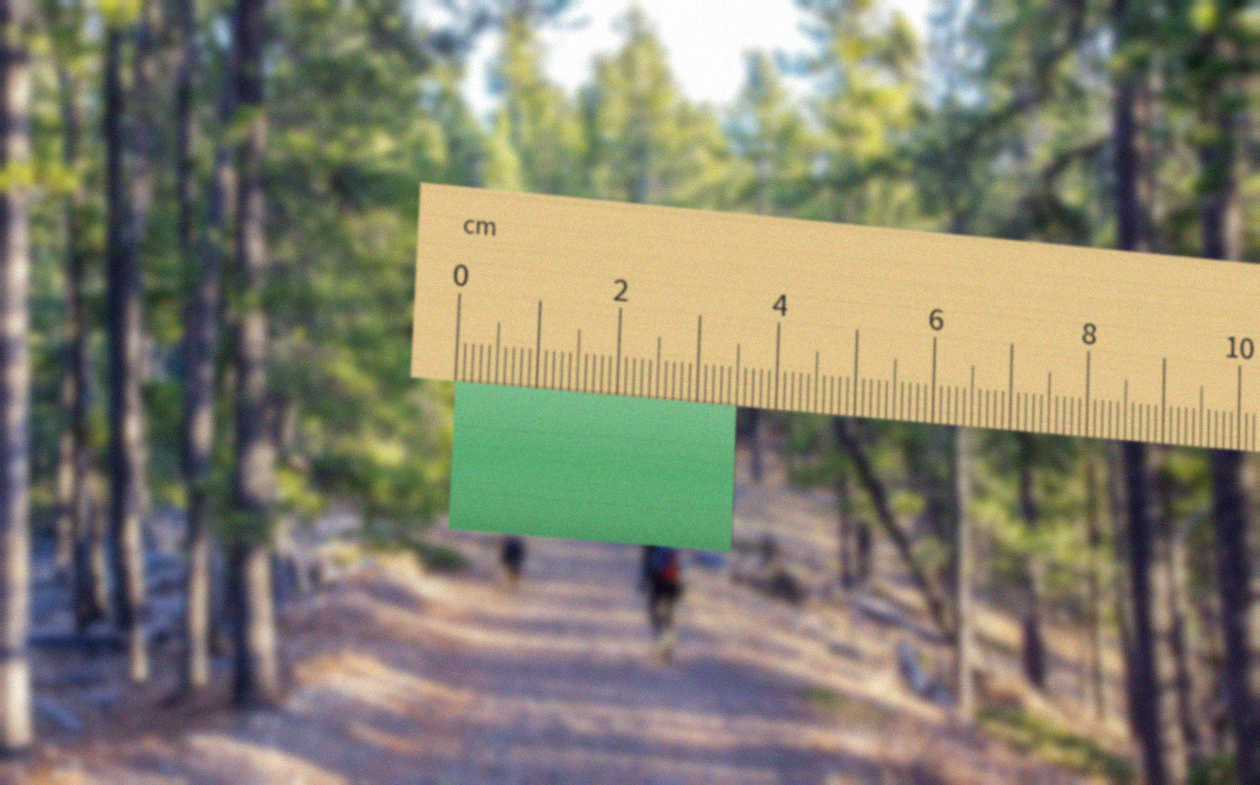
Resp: 3.5 cm
